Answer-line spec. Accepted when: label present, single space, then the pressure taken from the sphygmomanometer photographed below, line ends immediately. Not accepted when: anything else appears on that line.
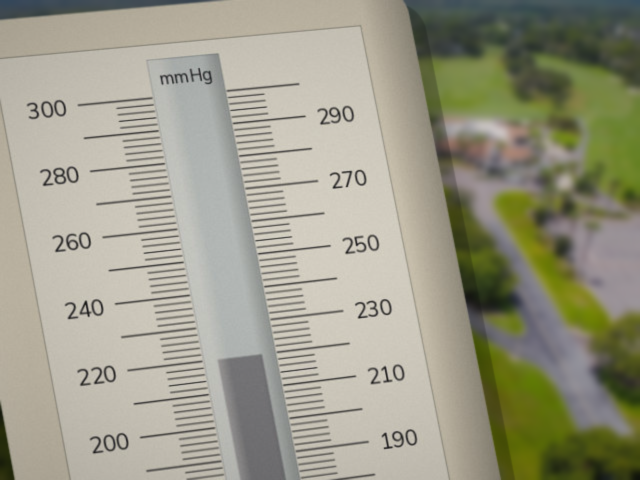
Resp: 220 mmHg
